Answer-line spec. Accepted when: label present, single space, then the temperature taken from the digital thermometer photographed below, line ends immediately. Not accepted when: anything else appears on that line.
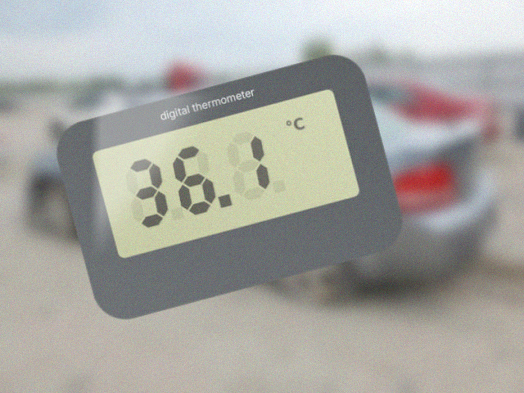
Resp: 36.1 °C
